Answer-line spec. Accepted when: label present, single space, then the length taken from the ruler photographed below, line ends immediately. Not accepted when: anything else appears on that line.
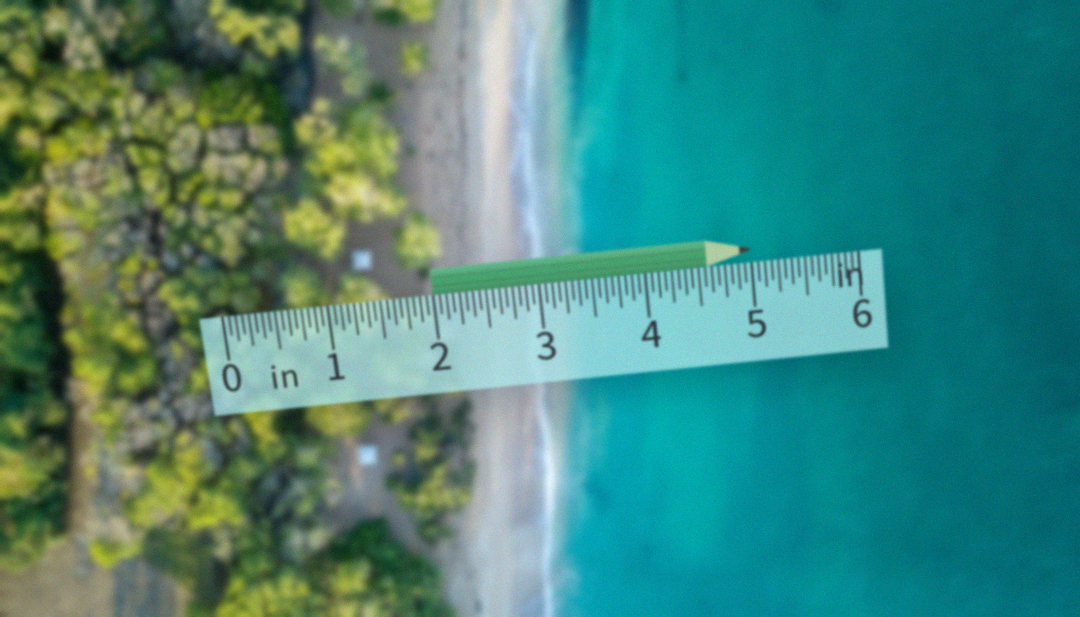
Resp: 3 in
